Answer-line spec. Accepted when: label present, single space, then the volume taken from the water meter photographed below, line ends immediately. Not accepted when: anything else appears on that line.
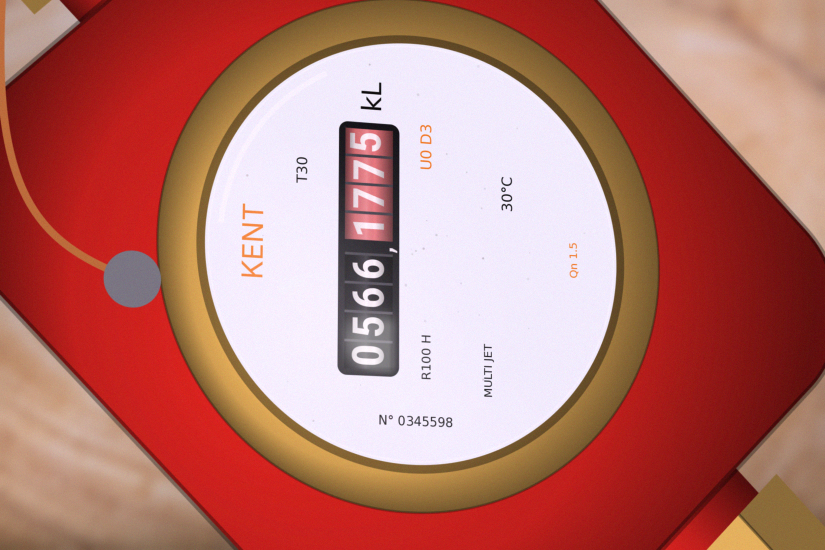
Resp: 566.1775 kL
